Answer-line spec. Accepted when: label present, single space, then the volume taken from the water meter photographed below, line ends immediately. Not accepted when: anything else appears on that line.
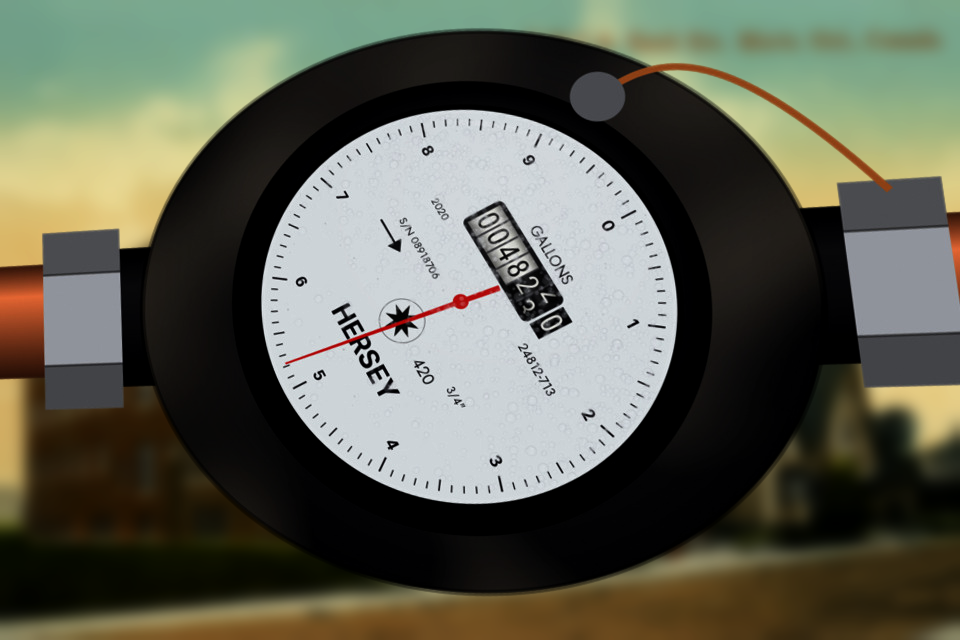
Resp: 48225.2 gal
